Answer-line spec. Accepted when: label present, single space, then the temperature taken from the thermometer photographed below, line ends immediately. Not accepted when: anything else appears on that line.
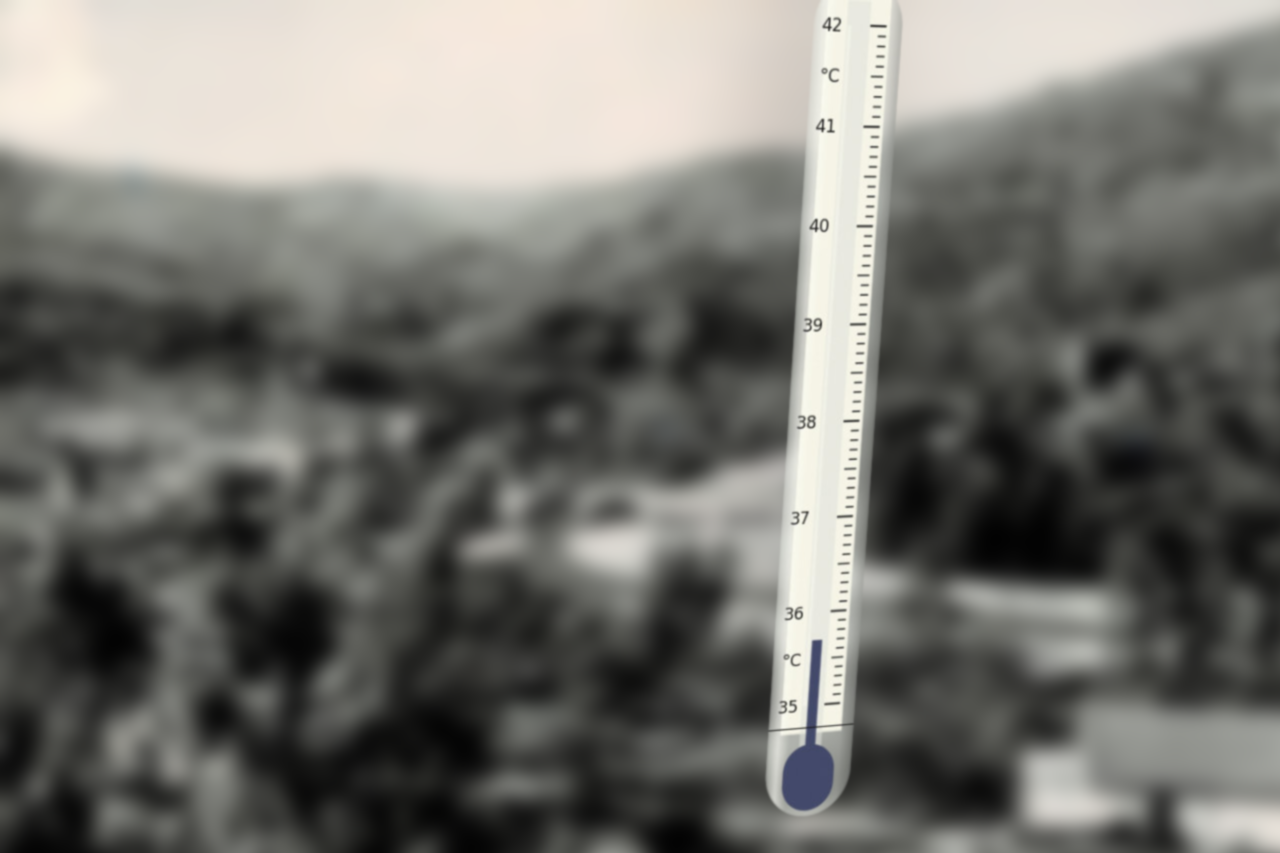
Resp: 35.7 °C
